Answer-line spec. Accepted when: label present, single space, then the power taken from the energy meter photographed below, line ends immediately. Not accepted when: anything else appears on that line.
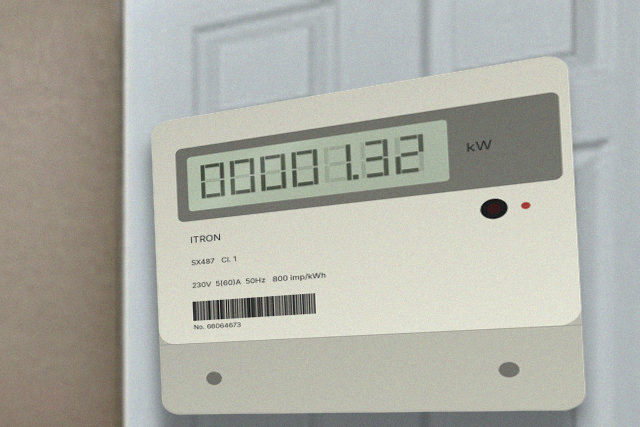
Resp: 1.32 kW
